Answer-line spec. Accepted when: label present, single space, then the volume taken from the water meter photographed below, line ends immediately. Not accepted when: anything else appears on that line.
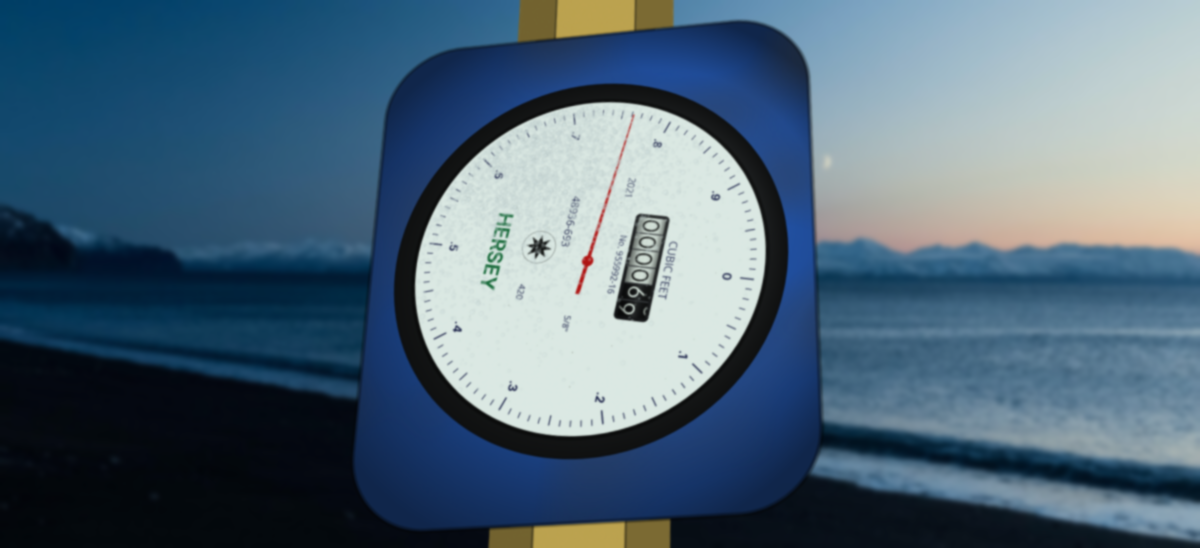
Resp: 68.76 ft³
